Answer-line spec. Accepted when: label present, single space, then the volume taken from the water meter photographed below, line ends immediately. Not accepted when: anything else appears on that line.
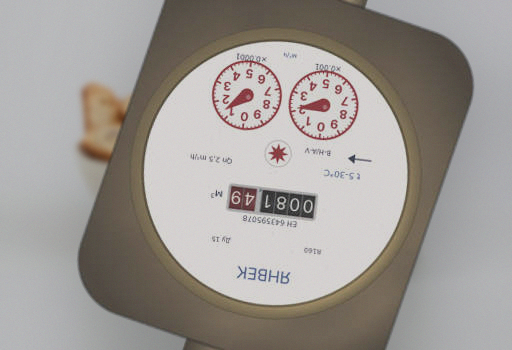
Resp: 81.4921 m³
